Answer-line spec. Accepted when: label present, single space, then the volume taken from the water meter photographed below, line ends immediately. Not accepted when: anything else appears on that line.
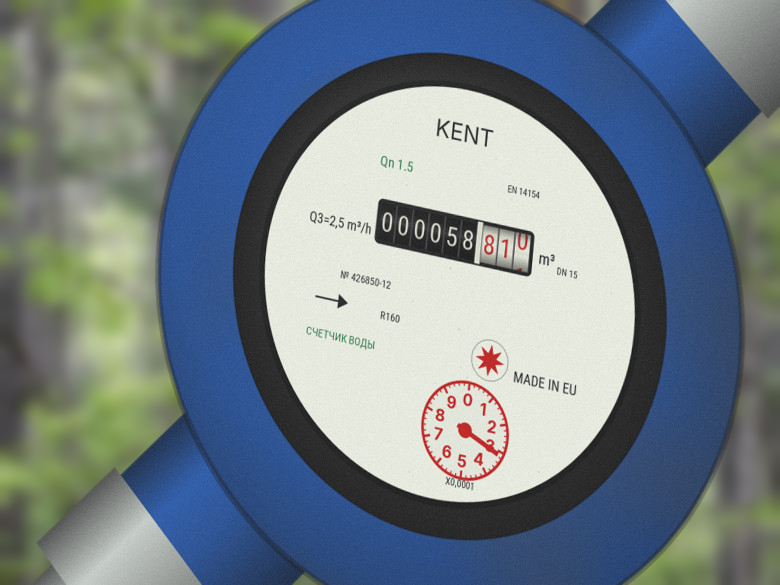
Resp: 58.8103 m³
